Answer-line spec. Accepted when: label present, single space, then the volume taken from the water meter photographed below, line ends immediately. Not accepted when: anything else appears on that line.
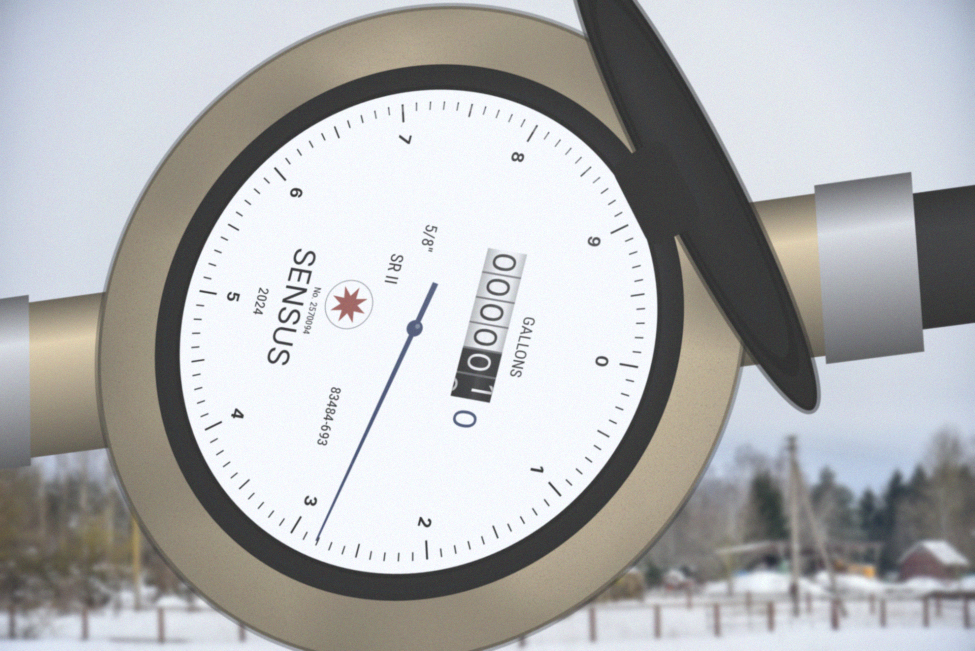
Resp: 12.8 gal
